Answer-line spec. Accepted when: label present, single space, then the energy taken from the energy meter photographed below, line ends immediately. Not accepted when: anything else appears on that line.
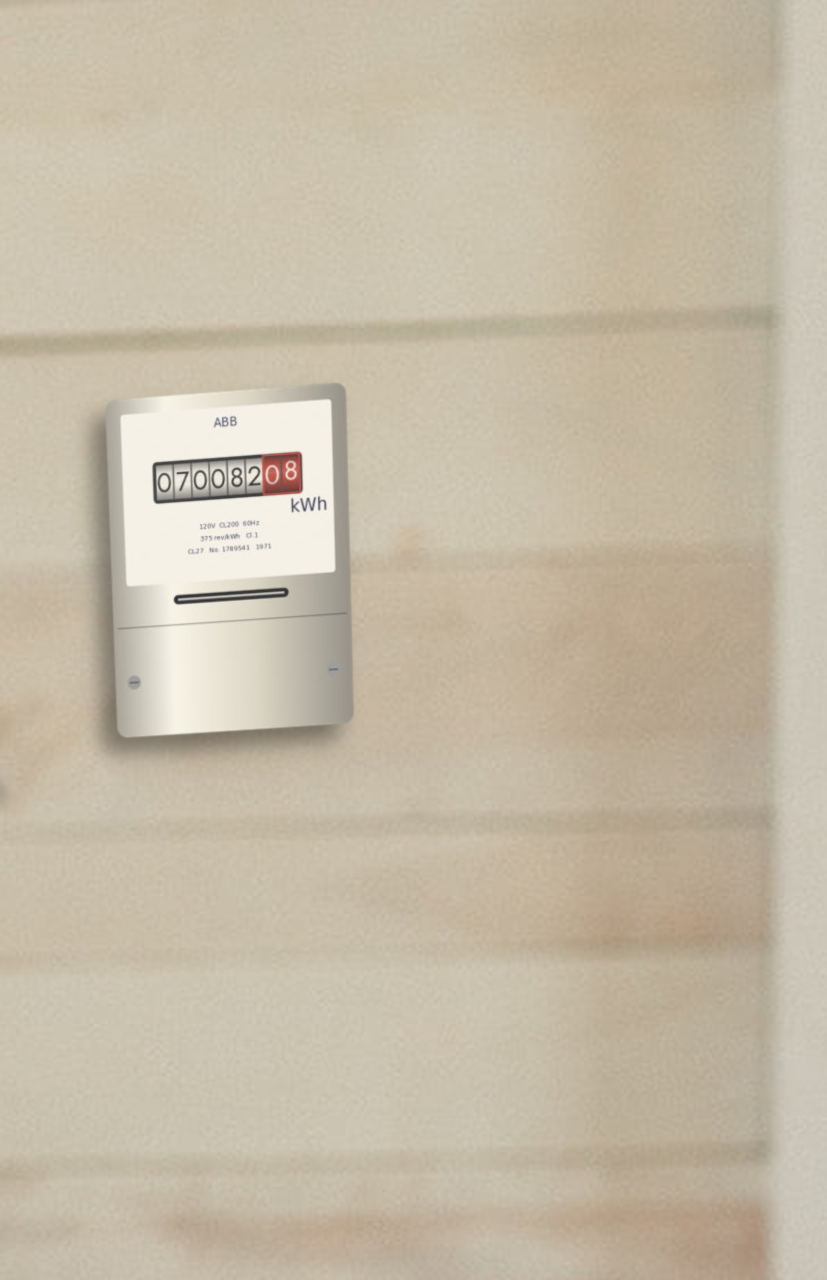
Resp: 70082.08 kWh
